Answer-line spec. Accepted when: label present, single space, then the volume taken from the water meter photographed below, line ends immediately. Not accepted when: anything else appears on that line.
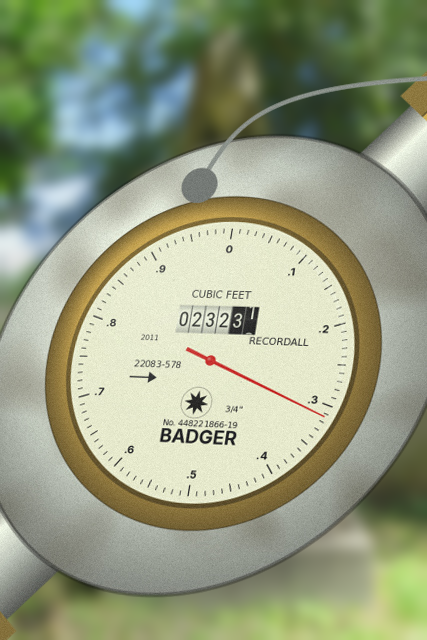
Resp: 23231.31 ft³
